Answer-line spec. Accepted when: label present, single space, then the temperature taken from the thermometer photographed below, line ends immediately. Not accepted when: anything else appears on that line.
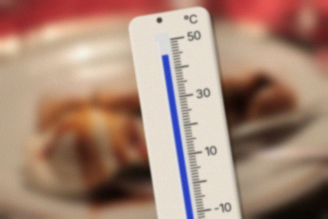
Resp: 45 °C
